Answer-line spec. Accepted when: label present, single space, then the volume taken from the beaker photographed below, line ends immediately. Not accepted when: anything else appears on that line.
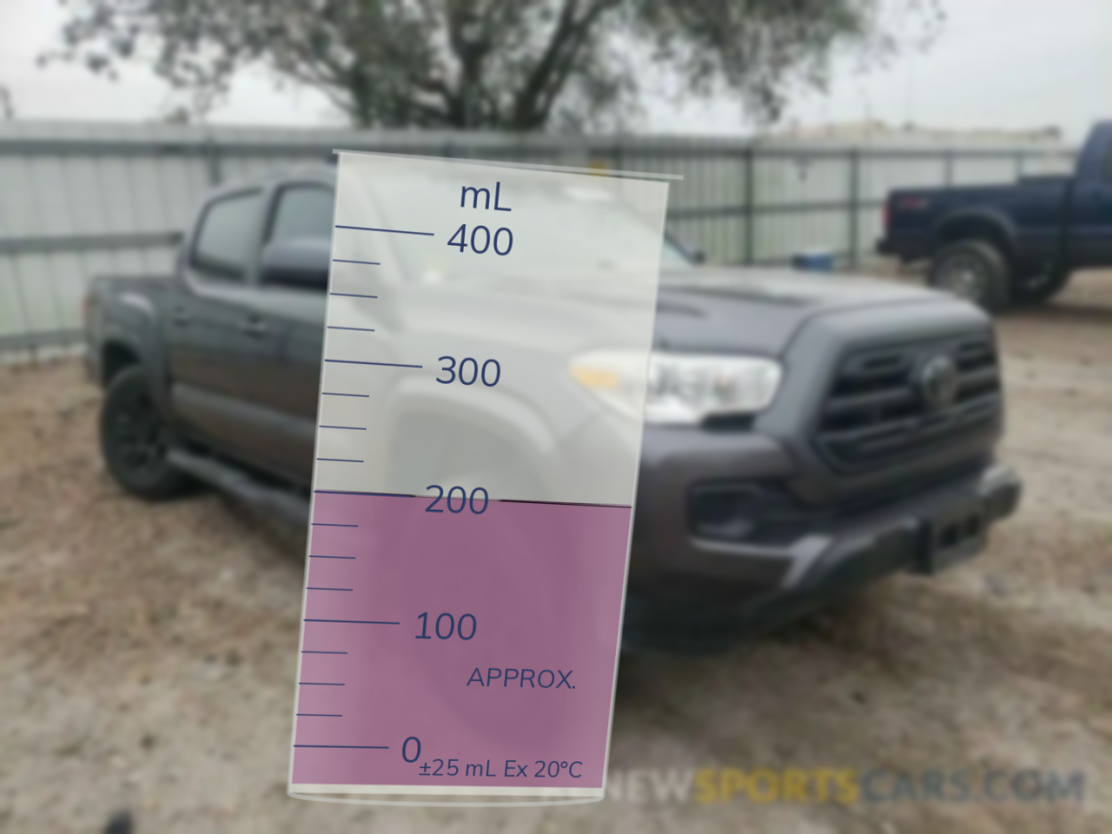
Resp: 200 mL
